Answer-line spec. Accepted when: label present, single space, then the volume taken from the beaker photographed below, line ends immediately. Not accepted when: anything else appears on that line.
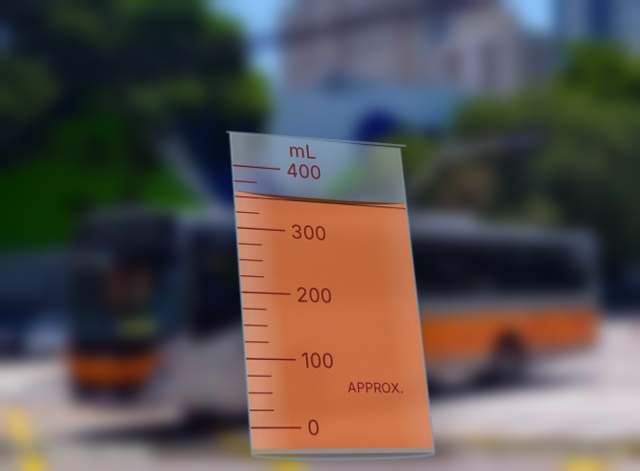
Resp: 350 mL
